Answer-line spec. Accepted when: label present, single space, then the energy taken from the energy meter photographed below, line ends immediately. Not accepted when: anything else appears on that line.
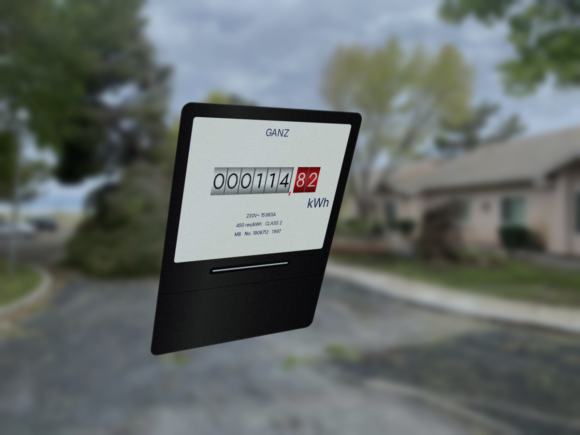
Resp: 114.82 kWh
